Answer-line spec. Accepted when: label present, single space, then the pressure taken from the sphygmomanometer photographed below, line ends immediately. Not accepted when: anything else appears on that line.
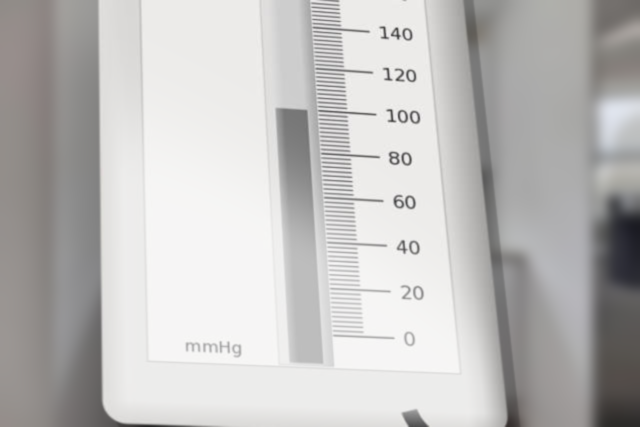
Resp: 100 mmHg
